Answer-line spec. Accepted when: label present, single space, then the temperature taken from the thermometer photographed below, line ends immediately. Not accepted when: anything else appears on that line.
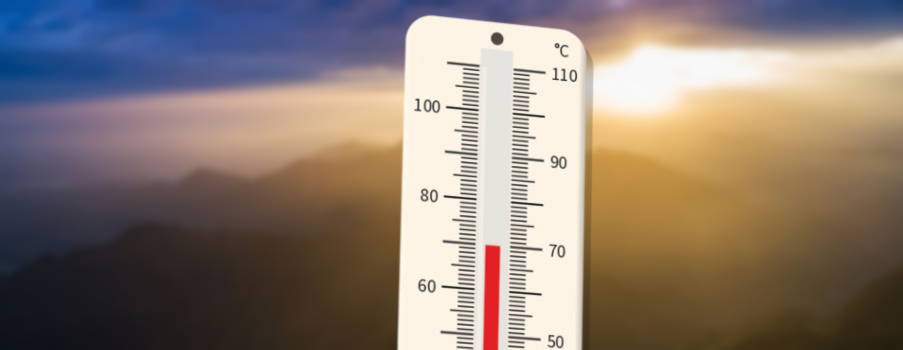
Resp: 70 °C
